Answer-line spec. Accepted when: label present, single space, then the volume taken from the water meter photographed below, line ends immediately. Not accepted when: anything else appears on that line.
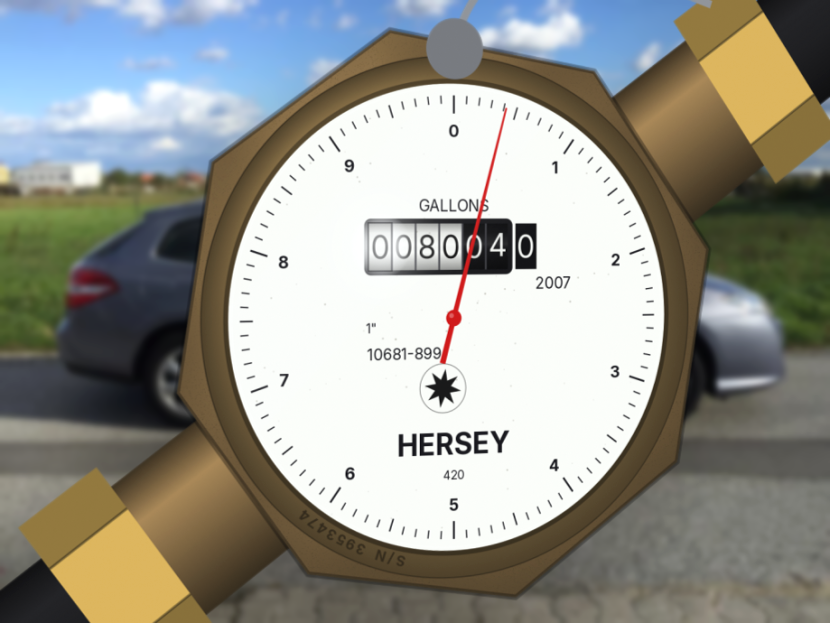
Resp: 80040.4 gal
